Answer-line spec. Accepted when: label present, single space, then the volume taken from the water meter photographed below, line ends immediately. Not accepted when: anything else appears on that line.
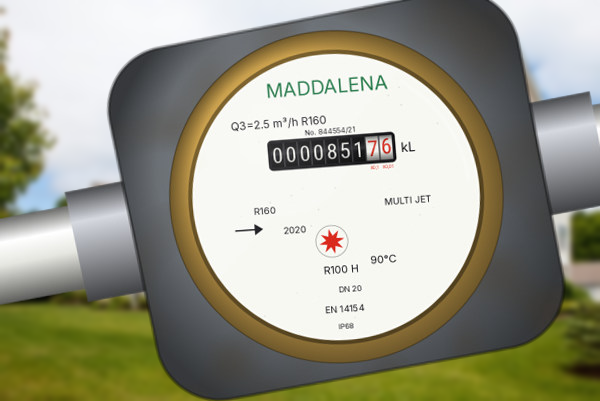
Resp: 851.76 kL
